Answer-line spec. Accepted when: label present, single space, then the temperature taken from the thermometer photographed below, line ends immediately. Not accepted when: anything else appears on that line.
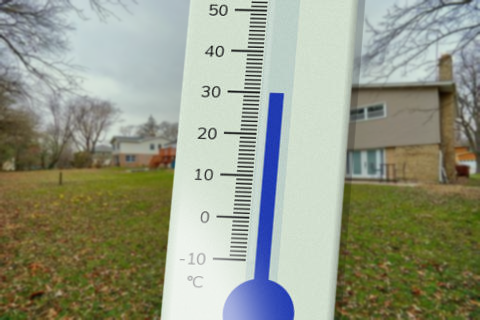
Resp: 30 °C
